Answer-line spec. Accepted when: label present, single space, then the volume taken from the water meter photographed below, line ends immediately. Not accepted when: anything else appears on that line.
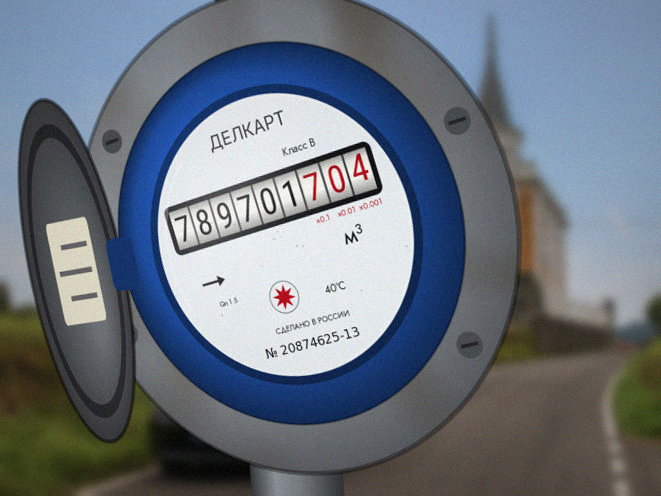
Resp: 789701.704 m³
